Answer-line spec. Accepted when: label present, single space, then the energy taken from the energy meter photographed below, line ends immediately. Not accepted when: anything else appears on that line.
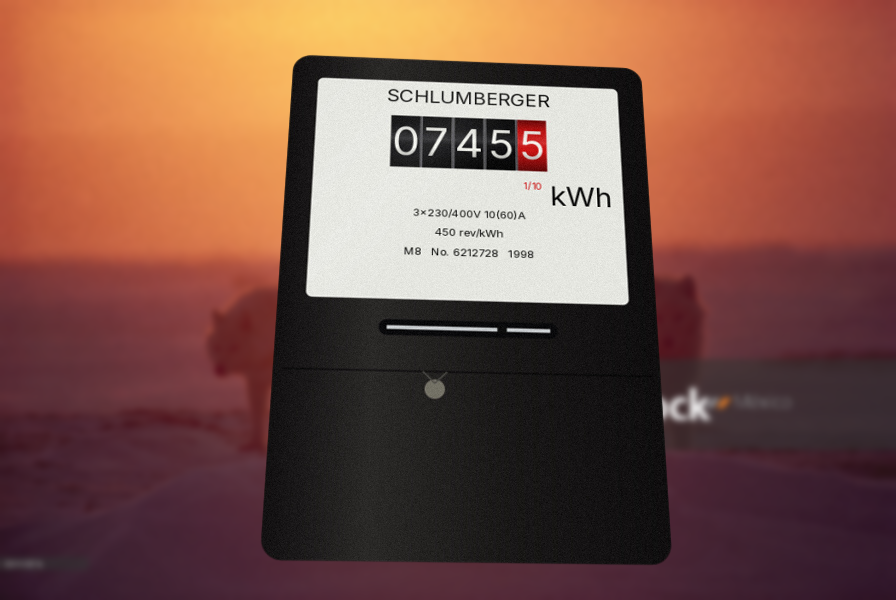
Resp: 745.5 kWh
